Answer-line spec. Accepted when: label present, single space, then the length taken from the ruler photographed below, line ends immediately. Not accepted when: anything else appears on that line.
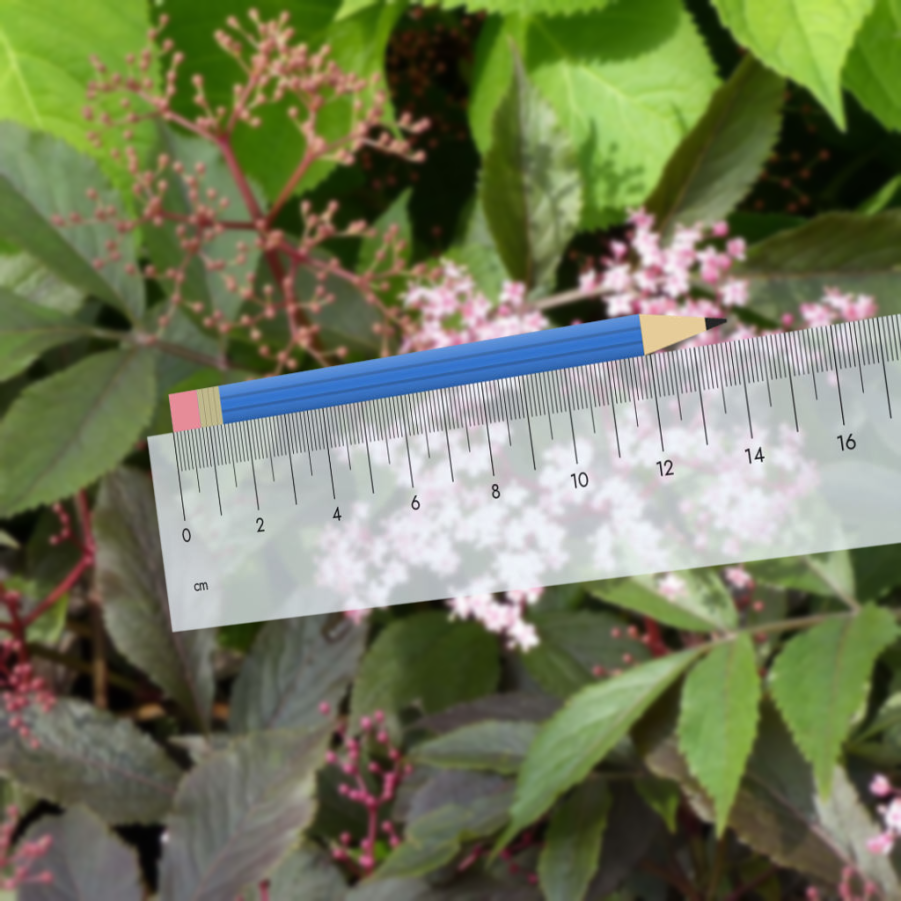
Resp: 13.8 cm
